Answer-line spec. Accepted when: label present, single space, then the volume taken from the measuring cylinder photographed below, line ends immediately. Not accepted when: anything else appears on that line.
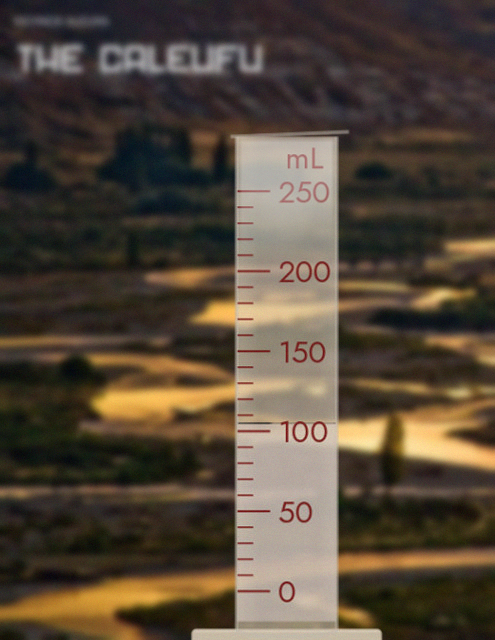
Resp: 105 mL
